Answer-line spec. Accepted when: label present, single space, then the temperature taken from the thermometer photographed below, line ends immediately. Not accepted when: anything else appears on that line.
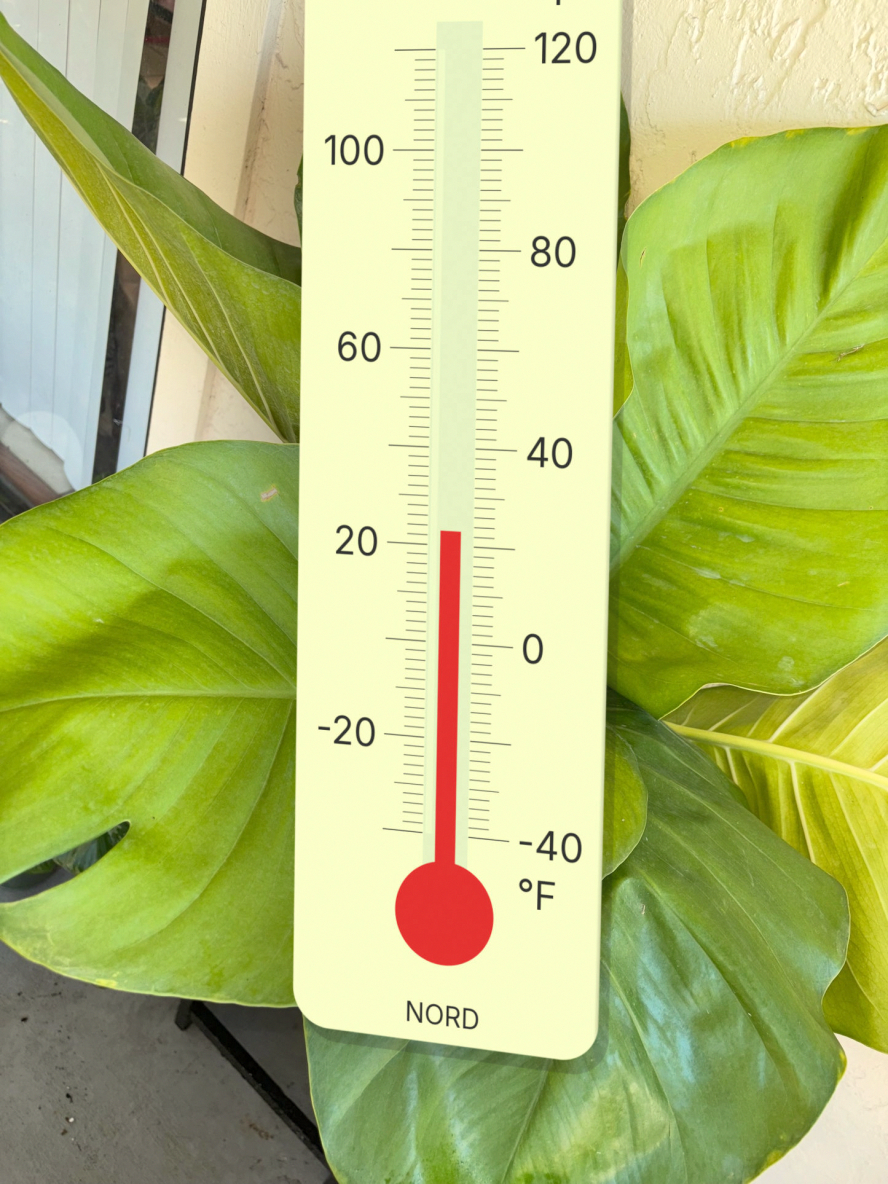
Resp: 23 °F
